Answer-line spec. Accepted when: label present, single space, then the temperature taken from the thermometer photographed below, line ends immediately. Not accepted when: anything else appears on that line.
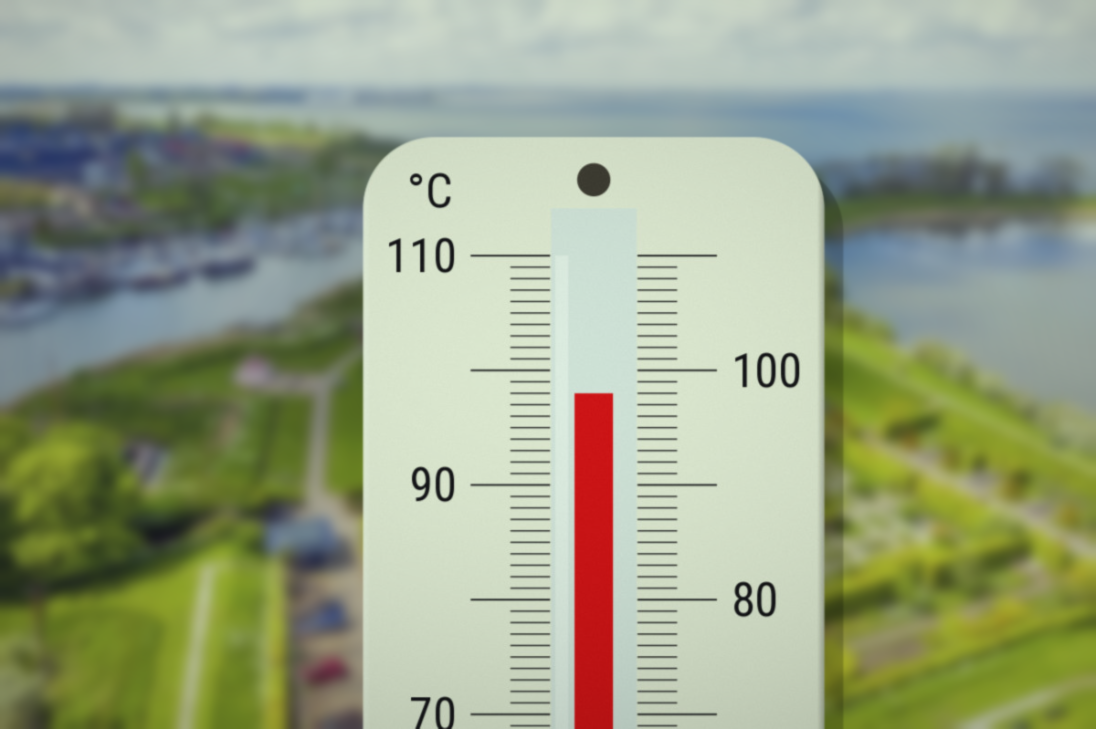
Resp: 98 °C
